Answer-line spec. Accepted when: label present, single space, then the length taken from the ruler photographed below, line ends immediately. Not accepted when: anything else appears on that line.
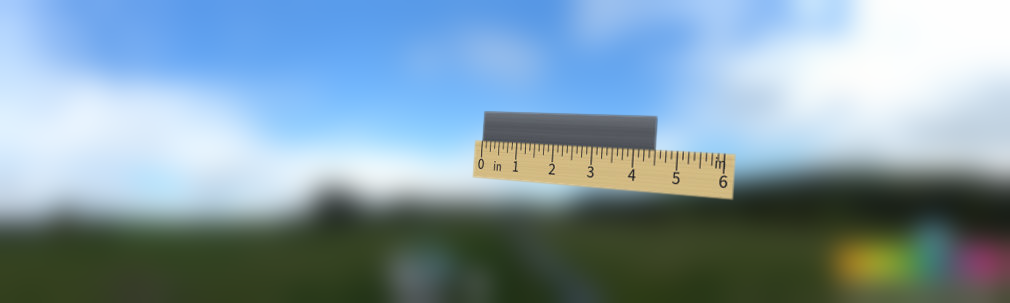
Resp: 4.5 in
